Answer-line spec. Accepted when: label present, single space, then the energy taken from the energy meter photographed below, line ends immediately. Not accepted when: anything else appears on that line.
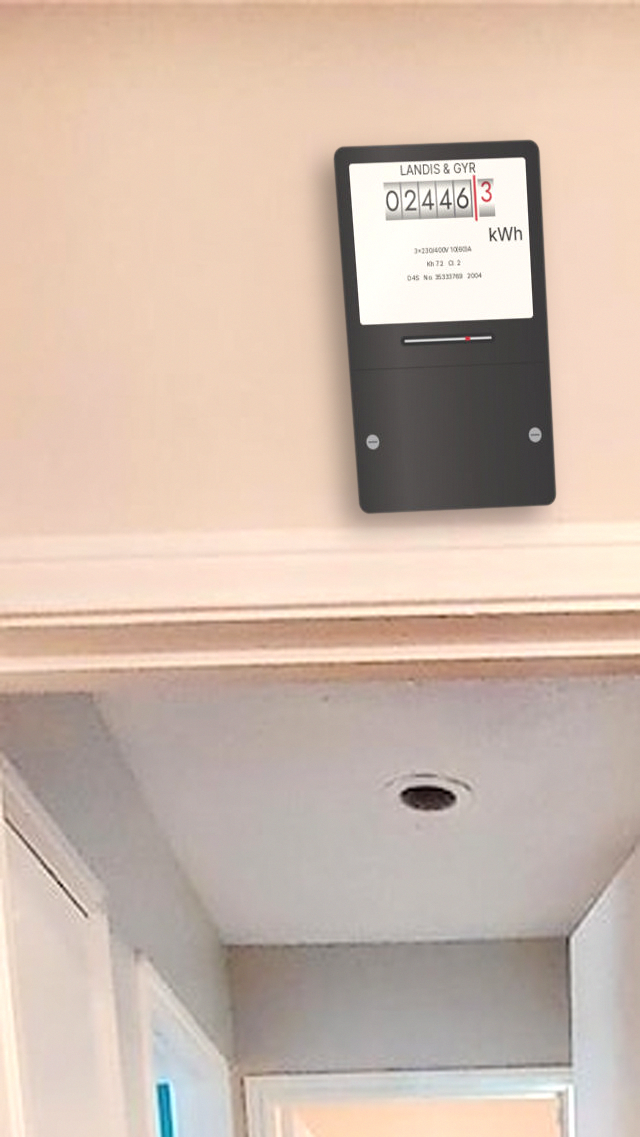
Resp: 2446.3 kWh
